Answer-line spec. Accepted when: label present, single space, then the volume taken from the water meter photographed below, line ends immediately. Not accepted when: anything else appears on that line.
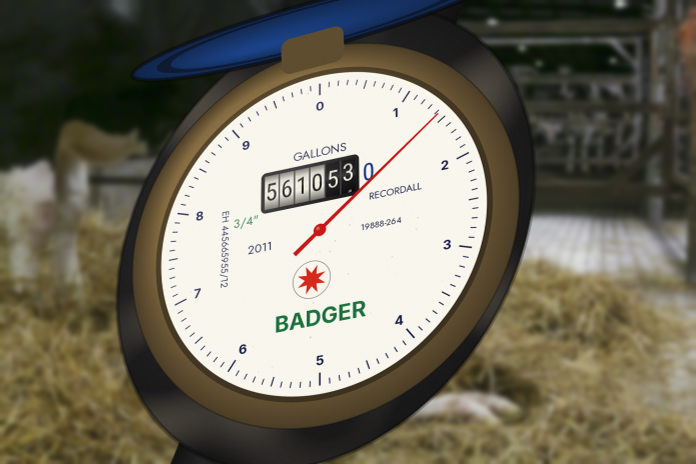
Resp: 5610531.4 gal
